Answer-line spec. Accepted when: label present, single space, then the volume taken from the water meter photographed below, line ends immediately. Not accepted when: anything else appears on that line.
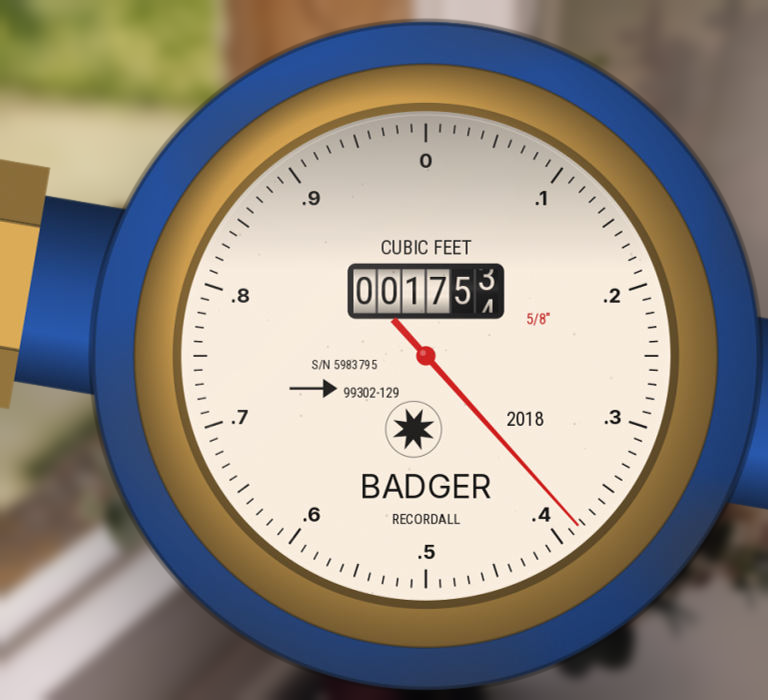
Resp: 1753.38 ft³
